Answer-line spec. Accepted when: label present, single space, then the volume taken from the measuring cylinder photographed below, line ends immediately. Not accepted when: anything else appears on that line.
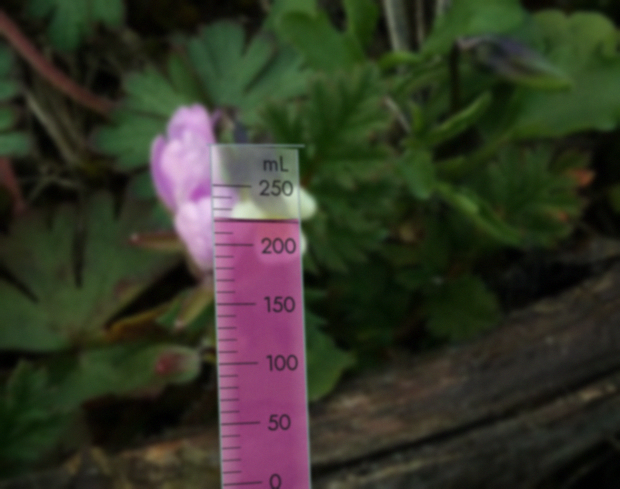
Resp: 220 mL
